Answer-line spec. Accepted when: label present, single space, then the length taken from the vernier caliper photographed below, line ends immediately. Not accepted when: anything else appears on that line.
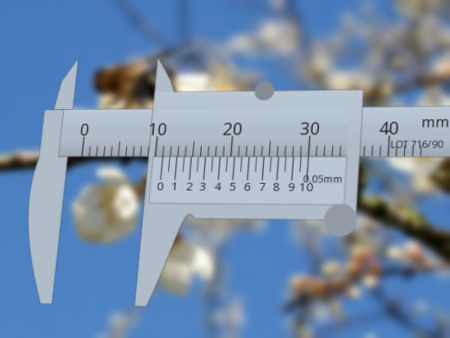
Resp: 11.0 mm
